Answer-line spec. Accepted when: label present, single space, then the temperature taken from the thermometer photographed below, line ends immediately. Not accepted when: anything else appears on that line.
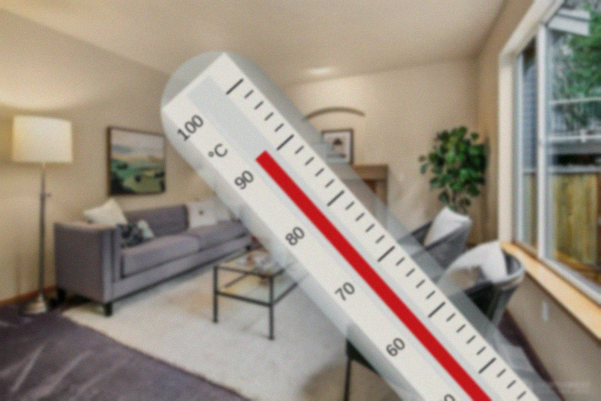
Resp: 91 °C
